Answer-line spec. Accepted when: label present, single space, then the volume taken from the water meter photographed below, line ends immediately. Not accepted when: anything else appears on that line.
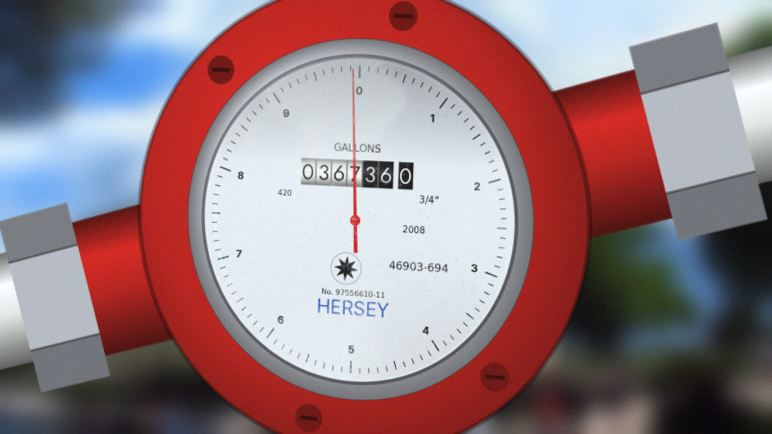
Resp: 367359.9 gal
